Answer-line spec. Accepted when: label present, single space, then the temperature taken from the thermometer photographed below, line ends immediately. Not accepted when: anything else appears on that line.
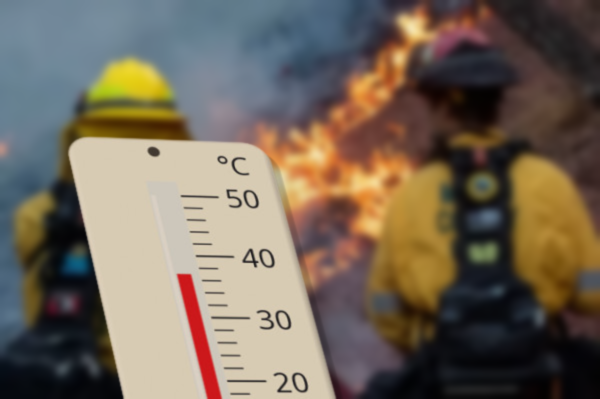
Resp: 37 °C
